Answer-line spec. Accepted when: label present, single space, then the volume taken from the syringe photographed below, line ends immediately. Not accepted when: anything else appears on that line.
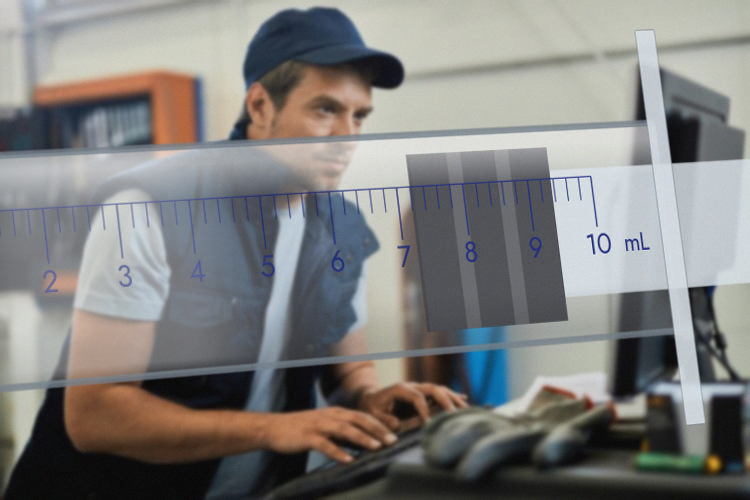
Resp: 7.2 mL
